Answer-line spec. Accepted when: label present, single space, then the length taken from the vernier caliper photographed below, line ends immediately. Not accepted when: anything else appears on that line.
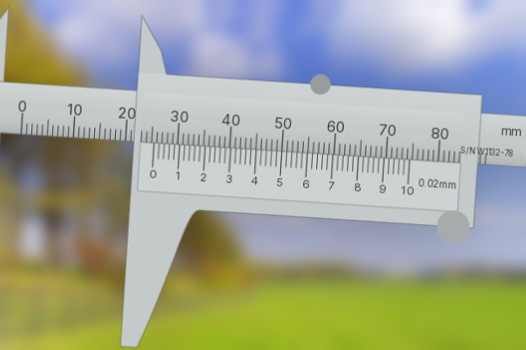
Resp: 25.5 mm
